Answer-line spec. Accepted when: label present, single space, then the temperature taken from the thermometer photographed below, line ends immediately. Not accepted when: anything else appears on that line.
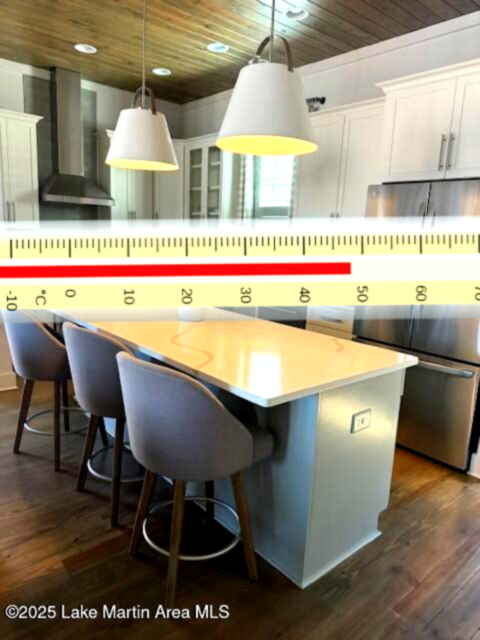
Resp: 48 °C
